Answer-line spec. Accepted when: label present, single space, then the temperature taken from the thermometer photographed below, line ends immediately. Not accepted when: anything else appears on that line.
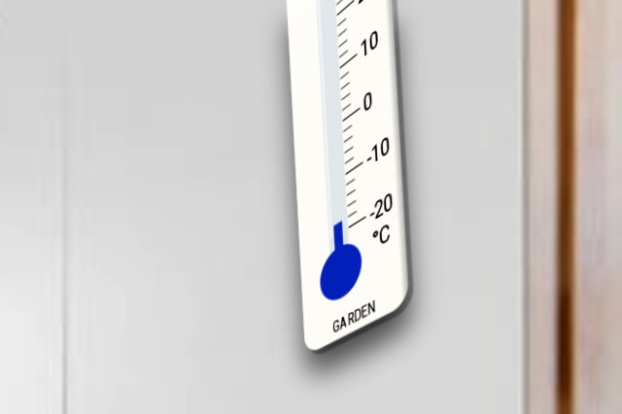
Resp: -18 °C
